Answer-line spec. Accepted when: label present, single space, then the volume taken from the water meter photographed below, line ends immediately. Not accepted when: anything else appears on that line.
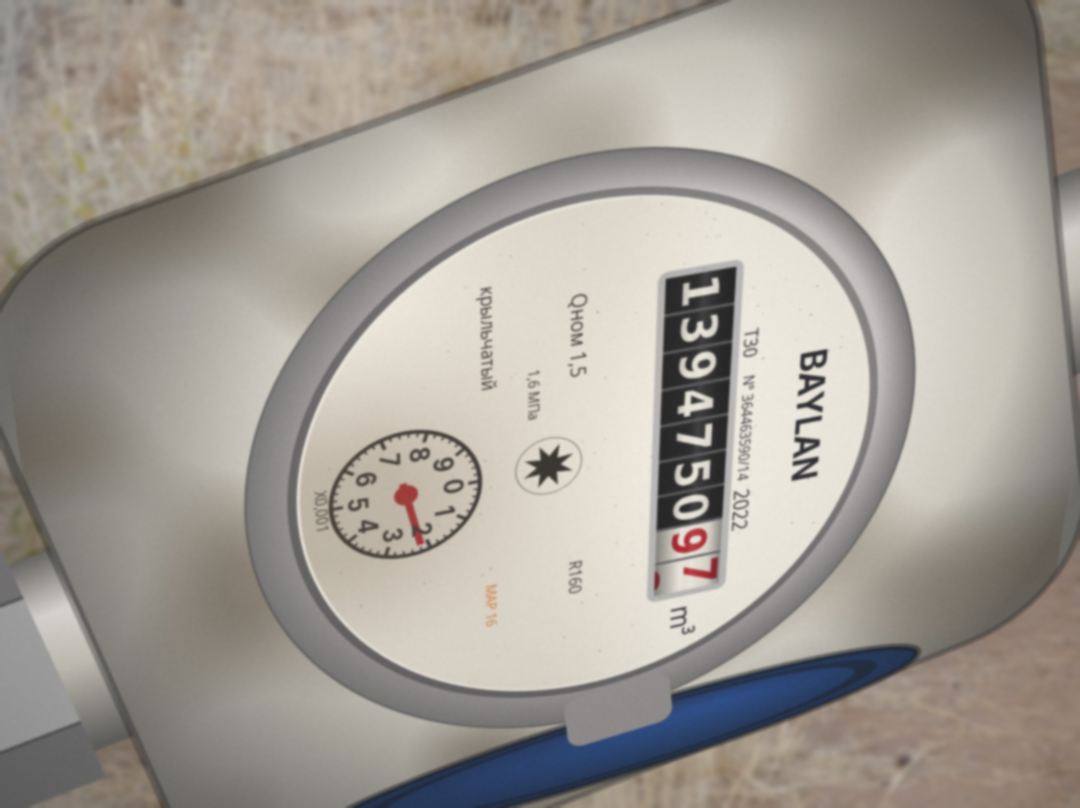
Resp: 1394750.972 m³
